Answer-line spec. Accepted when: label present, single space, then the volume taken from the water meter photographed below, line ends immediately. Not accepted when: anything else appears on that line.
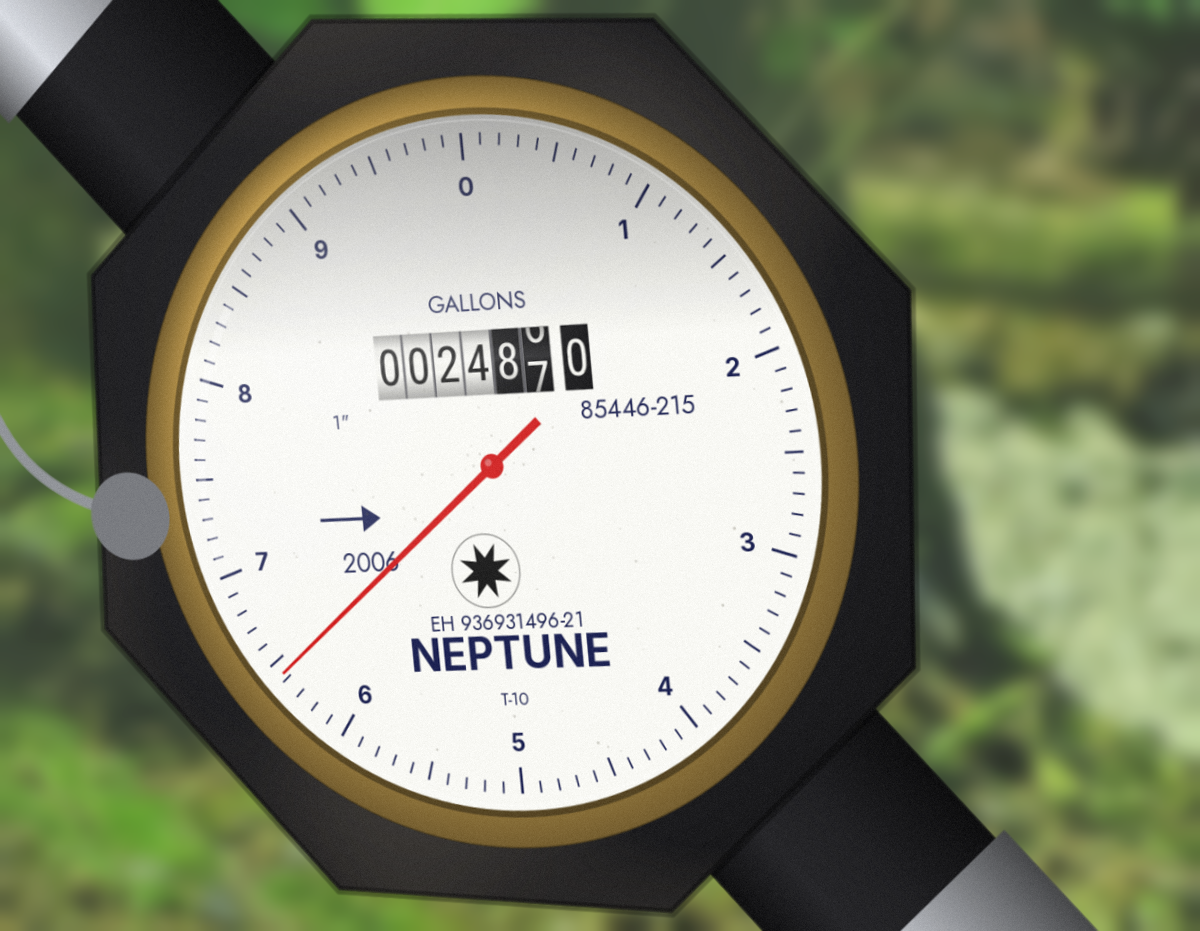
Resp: 24866.4 gal
